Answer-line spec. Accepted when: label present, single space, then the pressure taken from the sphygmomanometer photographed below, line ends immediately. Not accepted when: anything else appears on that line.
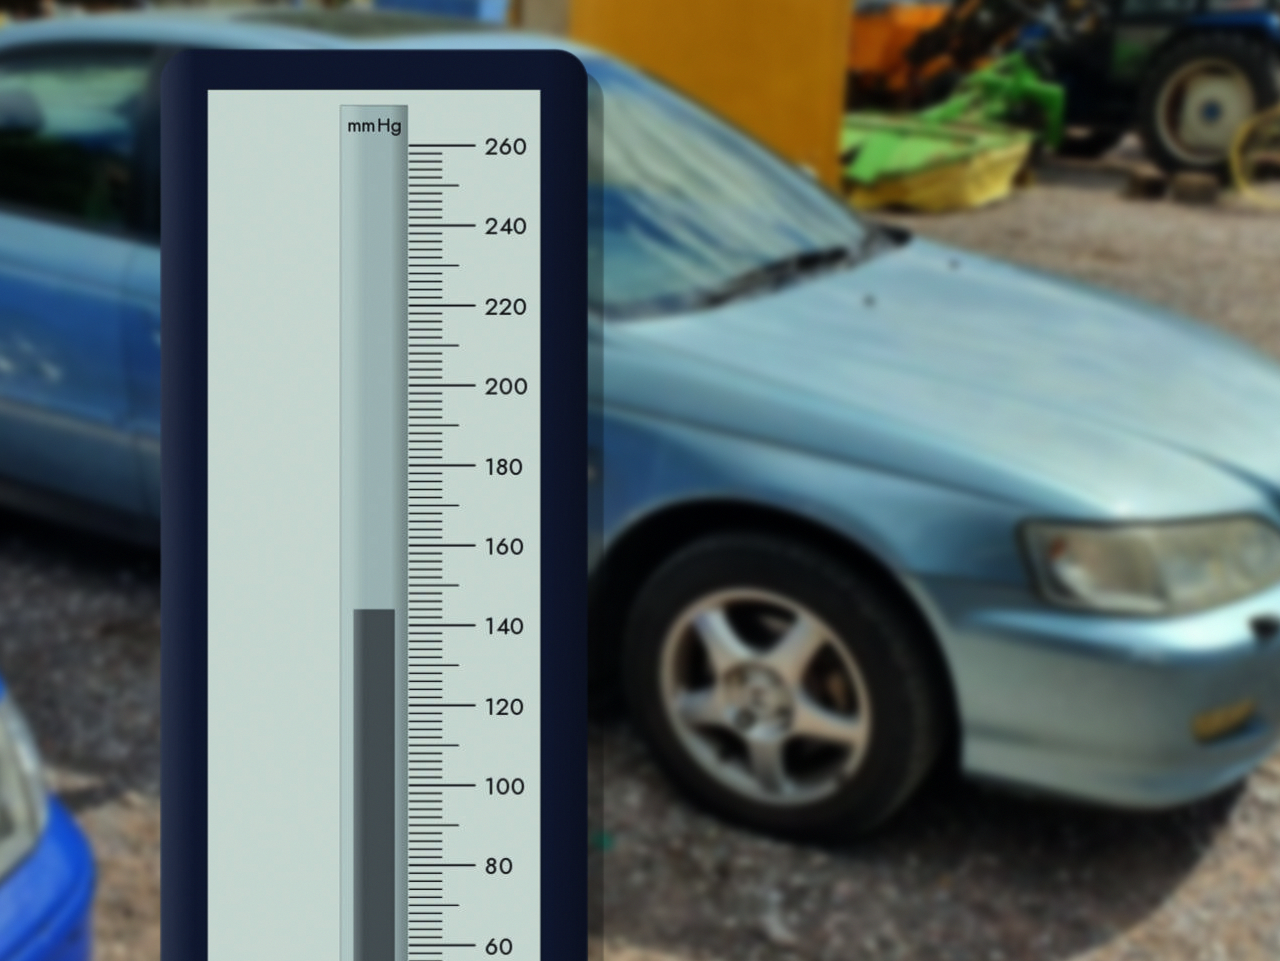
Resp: 144 mmHg
